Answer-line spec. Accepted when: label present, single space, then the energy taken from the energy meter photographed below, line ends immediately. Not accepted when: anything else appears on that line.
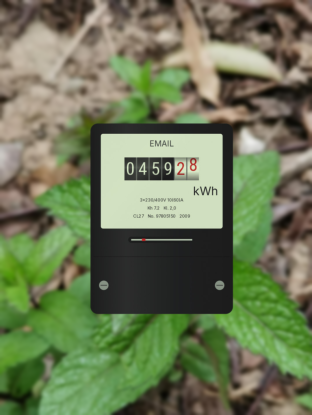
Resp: 459.28 kWh
